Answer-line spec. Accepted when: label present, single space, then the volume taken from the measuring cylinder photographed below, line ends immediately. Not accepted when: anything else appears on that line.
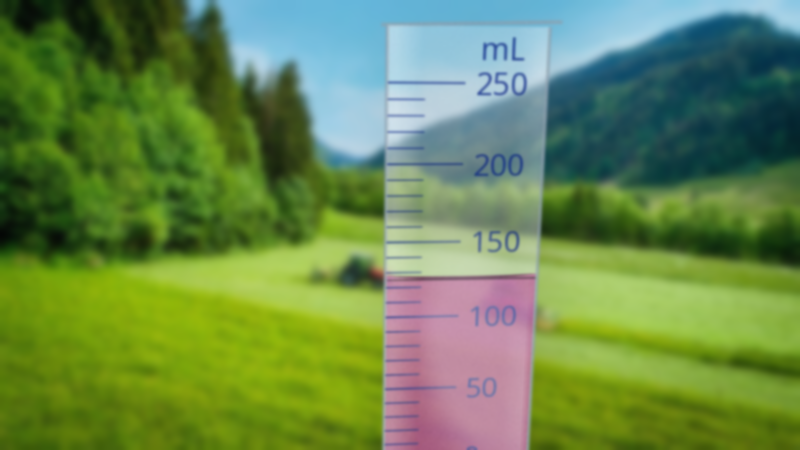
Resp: 125 mL
